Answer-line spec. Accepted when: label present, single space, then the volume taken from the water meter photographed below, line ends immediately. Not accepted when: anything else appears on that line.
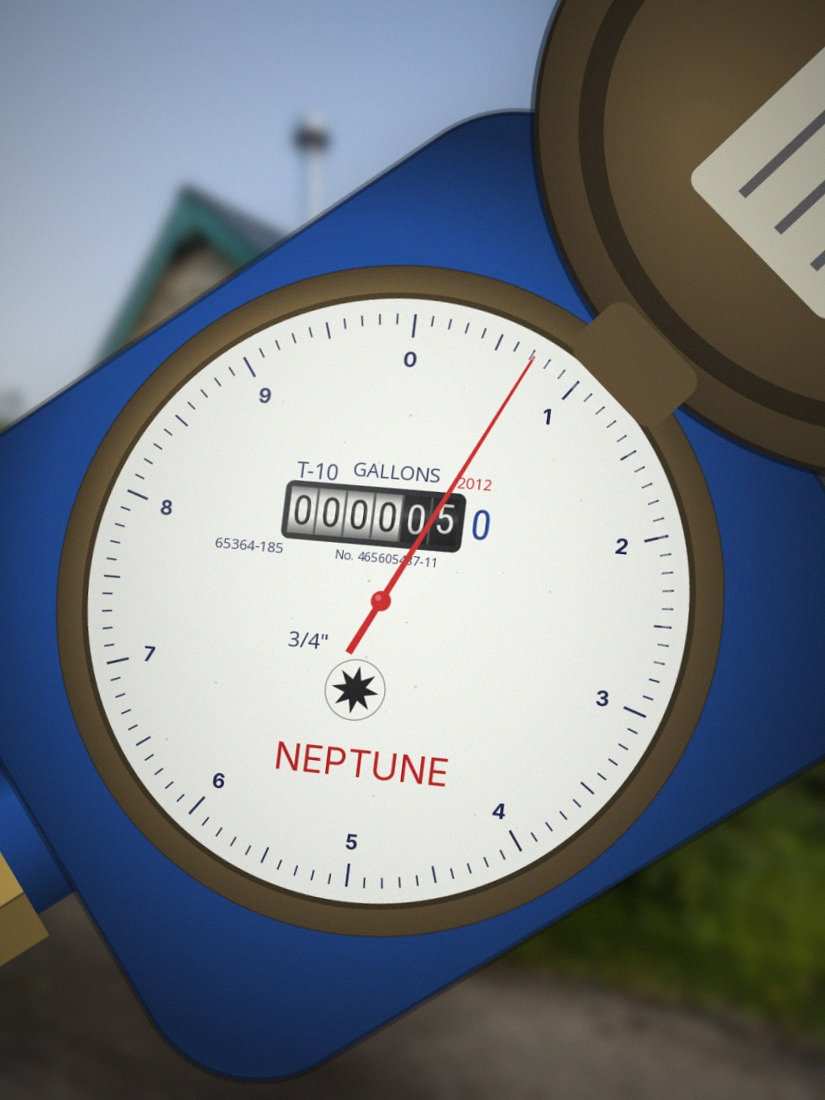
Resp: 50.7 gal
